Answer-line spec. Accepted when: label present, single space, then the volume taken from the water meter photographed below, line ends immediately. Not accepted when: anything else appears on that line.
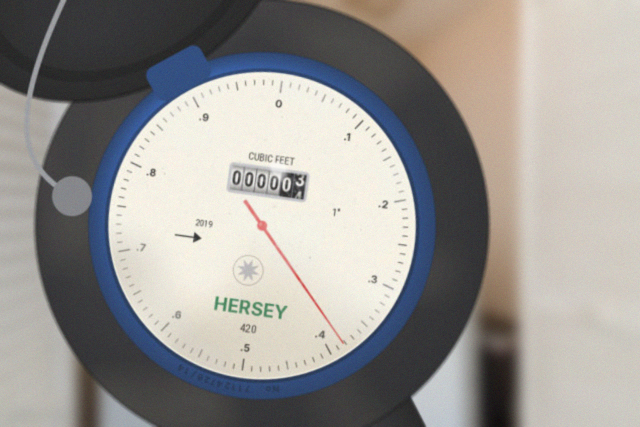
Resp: 3.38 ft³
